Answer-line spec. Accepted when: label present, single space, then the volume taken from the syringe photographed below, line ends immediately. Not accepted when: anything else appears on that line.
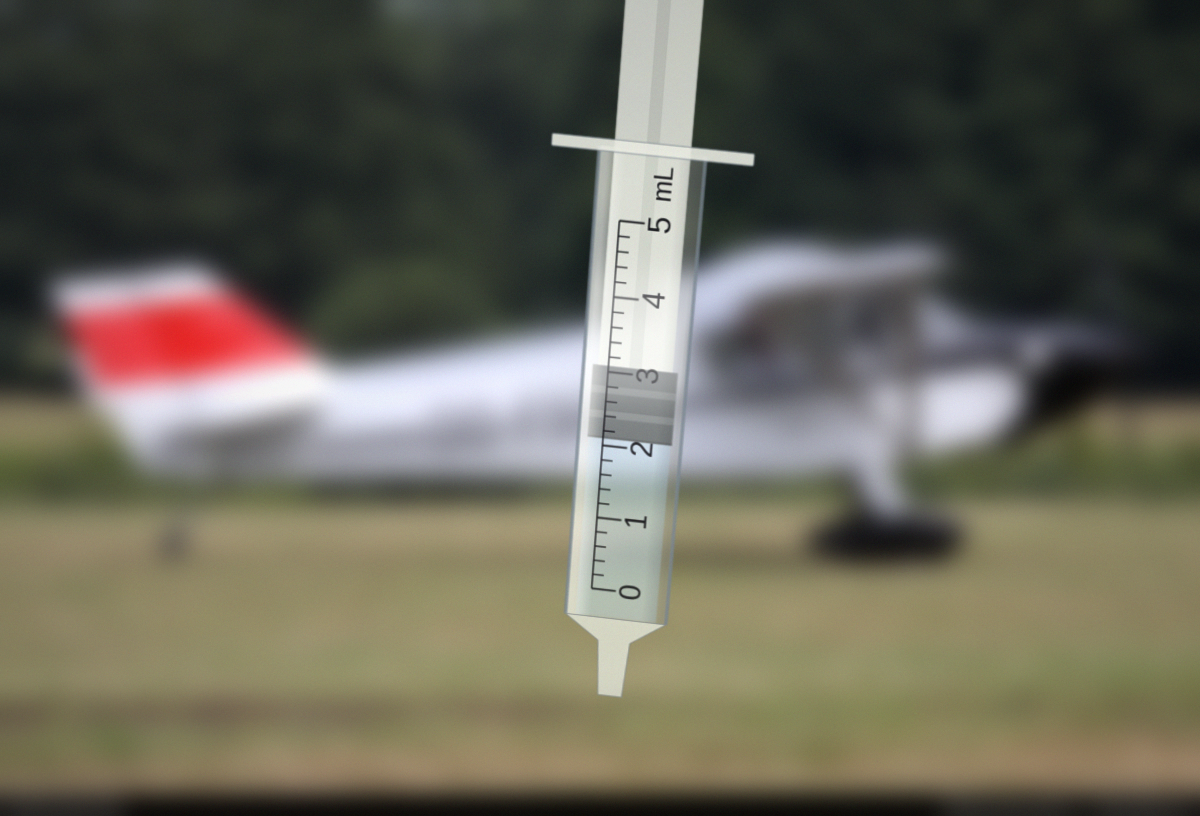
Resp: 2.1 mL
